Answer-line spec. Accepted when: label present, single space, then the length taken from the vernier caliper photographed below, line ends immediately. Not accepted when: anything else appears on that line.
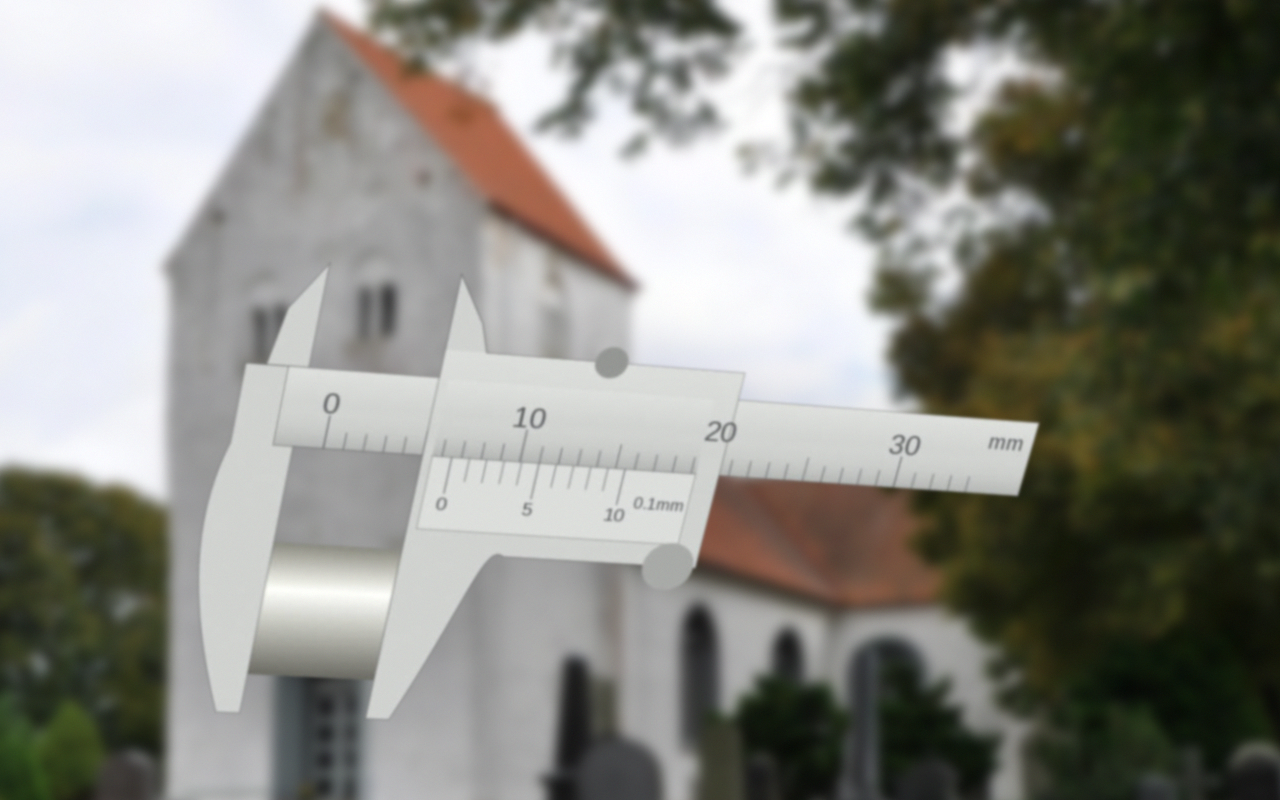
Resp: 6.5 mm
